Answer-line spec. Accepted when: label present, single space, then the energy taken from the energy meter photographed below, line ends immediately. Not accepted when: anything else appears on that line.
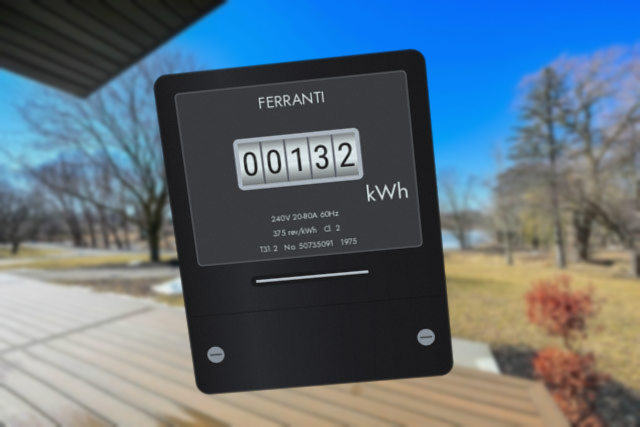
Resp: 132 kWh
